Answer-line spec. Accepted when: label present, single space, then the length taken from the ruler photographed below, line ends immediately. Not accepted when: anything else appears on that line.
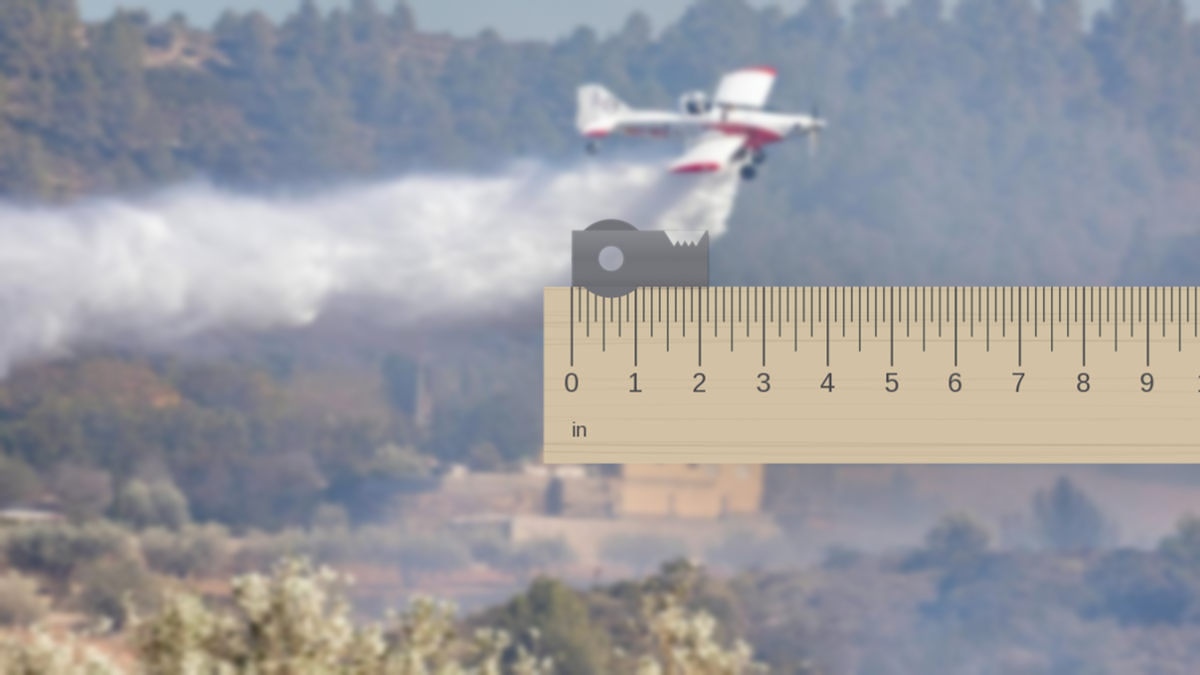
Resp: 2.125 in
